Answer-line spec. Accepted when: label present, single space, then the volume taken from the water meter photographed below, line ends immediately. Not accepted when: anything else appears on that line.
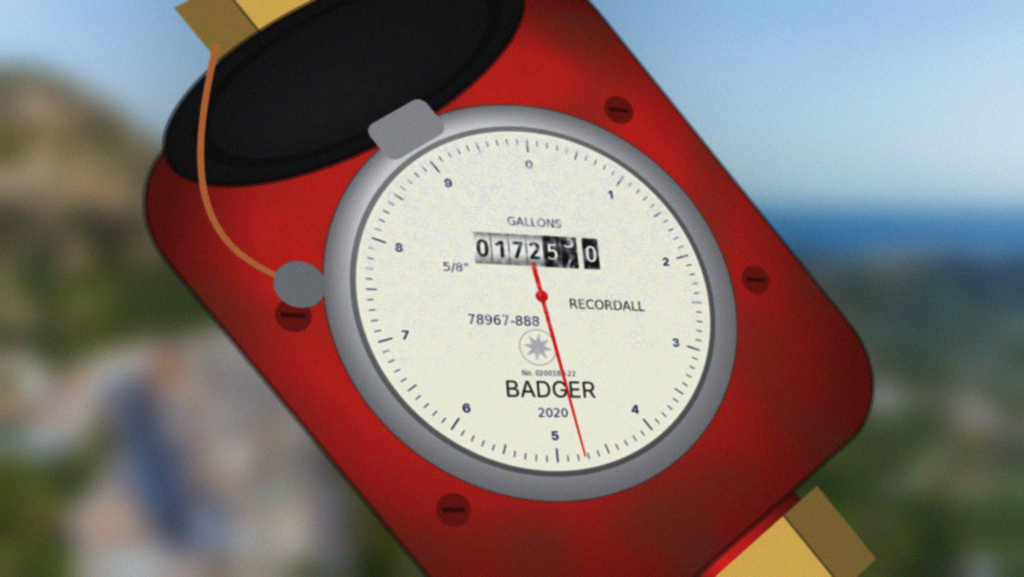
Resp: 172534.7 gal
